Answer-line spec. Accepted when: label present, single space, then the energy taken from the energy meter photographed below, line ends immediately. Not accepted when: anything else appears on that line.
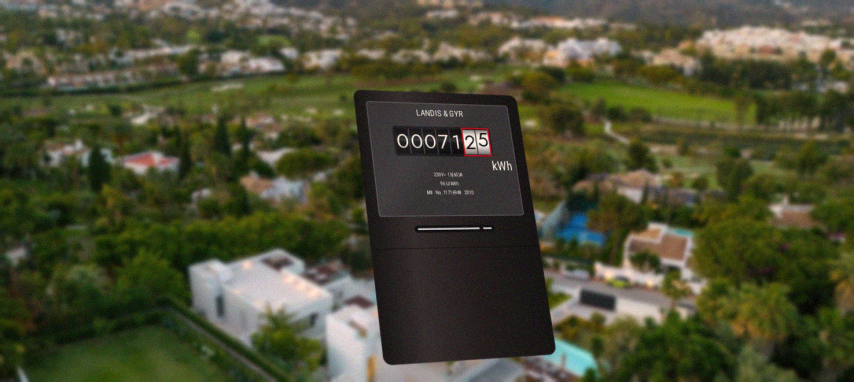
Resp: 71.25 kWh
